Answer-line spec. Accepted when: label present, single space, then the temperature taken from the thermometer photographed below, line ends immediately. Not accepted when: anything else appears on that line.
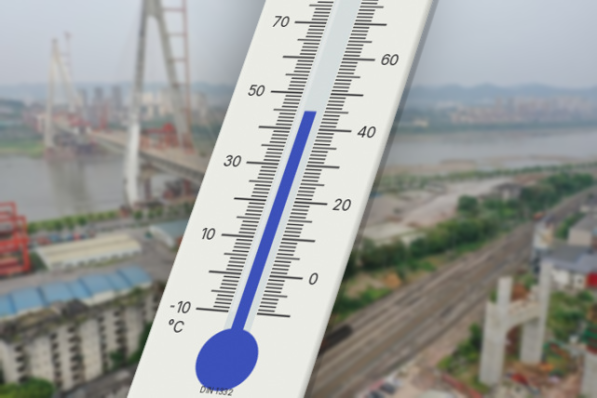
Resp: 45 °C
